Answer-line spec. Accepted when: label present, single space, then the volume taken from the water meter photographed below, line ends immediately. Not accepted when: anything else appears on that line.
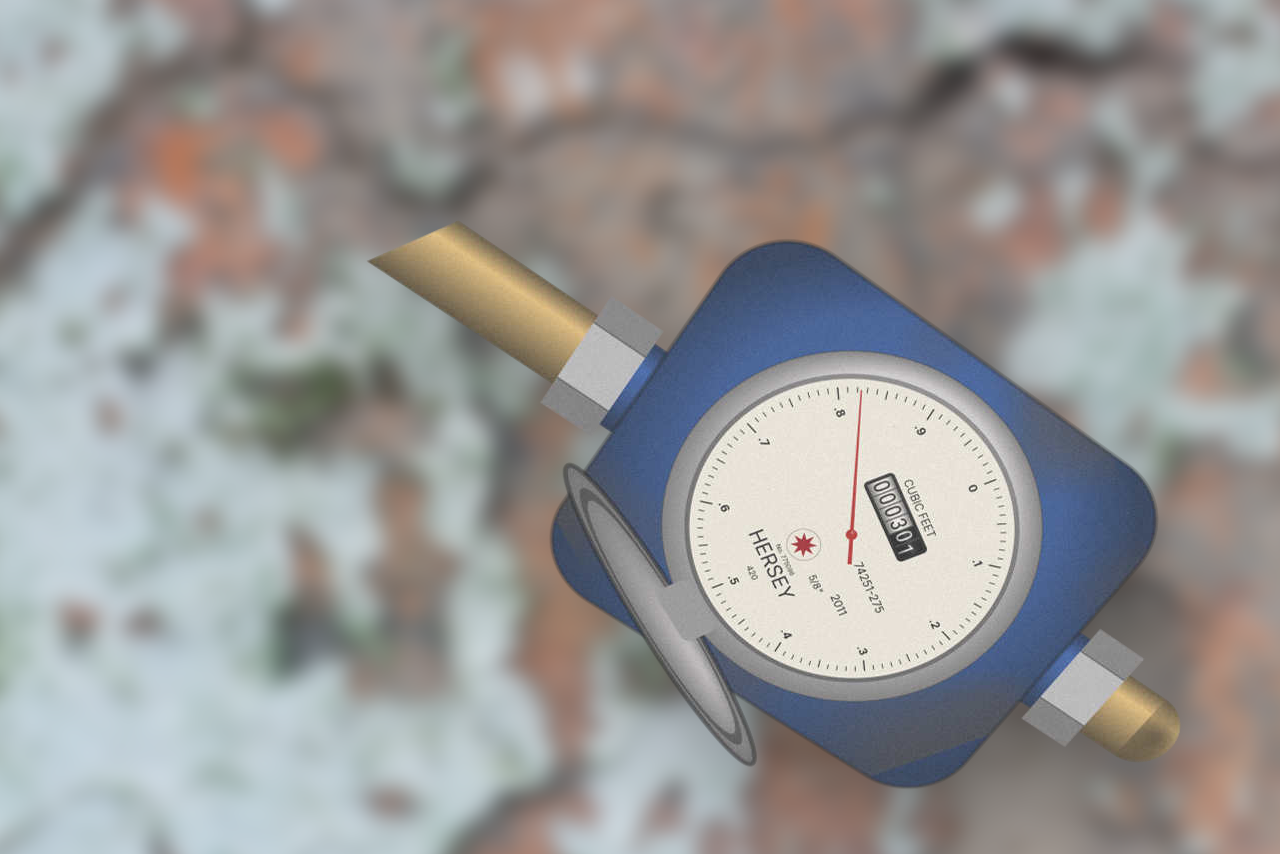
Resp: 300.82 ft³
